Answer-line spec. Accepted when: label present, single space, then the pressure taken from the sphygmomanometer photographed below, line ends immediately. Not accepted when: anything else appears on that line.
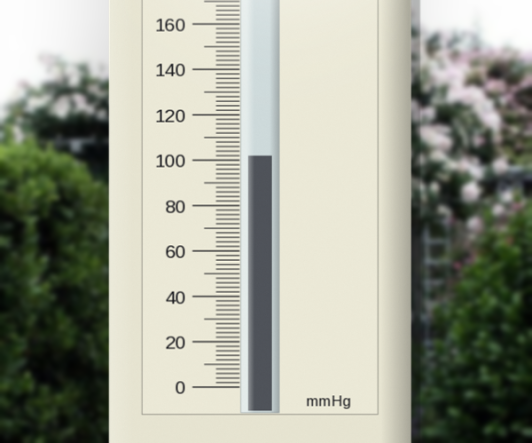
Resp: 102 mmHg
